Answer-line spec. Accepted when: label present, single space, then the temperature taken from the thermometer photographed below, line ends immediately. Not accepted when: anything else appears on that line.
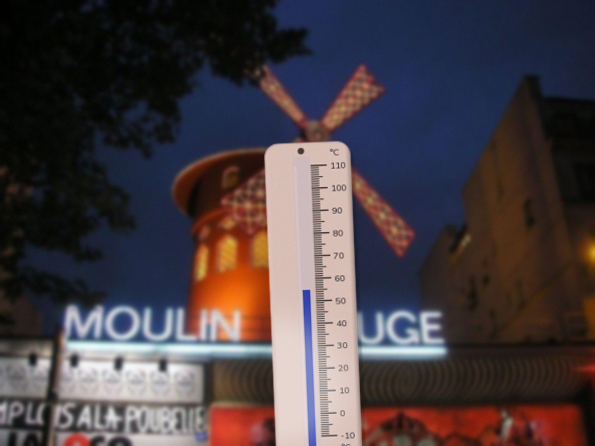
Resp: 55 °C
